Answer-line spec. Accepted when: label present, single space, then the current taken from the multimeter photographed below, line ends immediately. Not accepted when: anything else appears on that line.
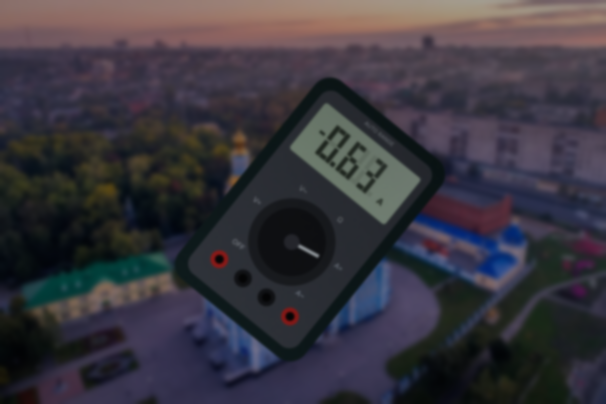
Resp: -0.63 A
